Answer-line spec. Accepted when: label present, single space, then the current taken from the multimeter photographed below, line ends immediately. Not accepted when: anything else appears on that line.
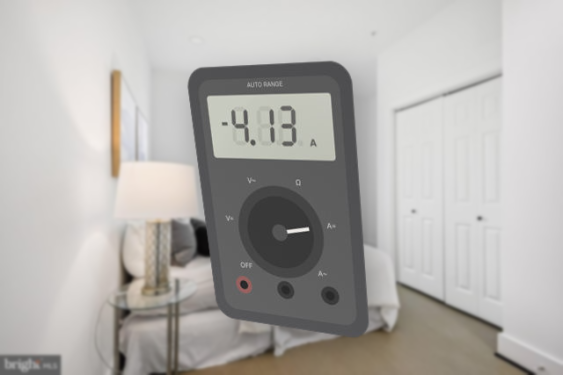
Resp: -4.13 A
